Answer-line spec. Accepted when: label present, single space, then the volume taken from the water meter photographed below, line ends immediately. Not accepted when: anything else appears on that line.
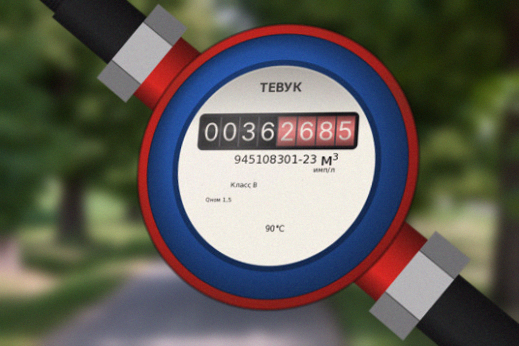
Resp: 36.2685 m³
